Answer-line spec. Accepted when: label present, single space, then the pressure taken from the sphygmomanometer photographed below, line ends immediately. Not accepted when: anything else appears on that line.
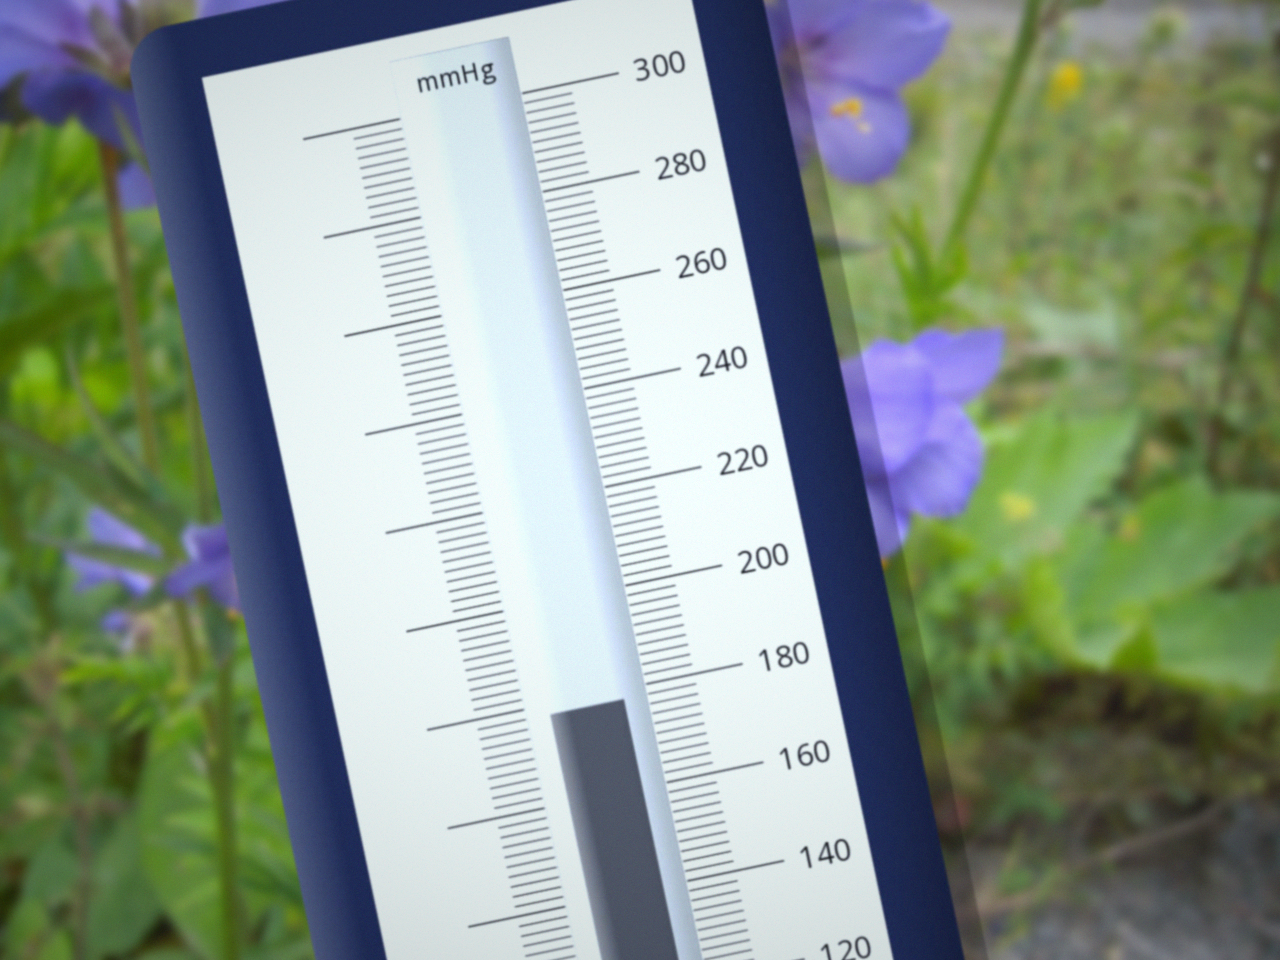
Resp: 178 mmHg
